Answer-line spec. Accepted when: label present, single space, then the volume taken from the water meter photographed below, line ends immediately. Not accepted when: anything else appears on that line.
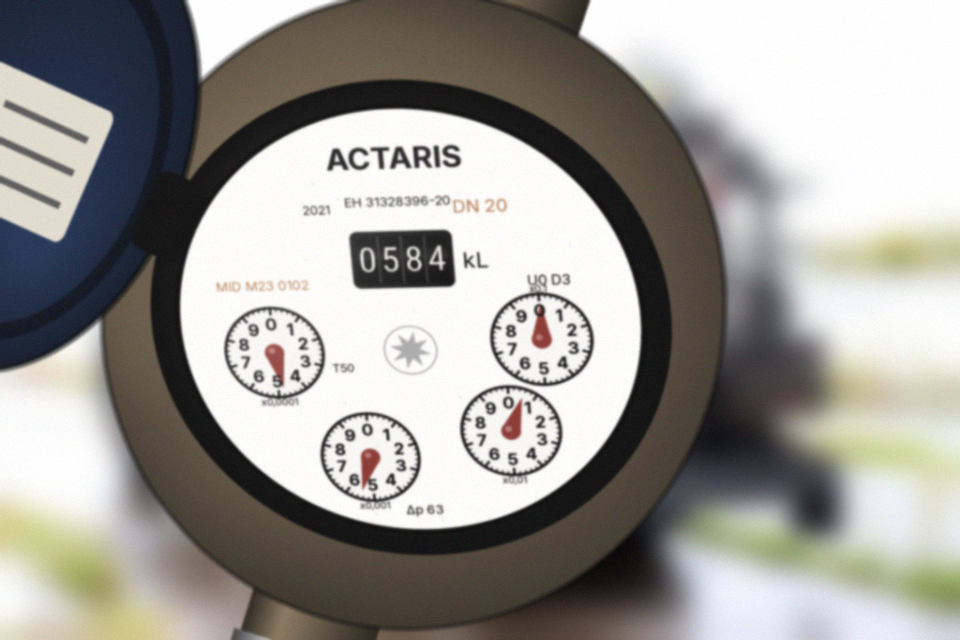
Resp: 584.0054 kL
